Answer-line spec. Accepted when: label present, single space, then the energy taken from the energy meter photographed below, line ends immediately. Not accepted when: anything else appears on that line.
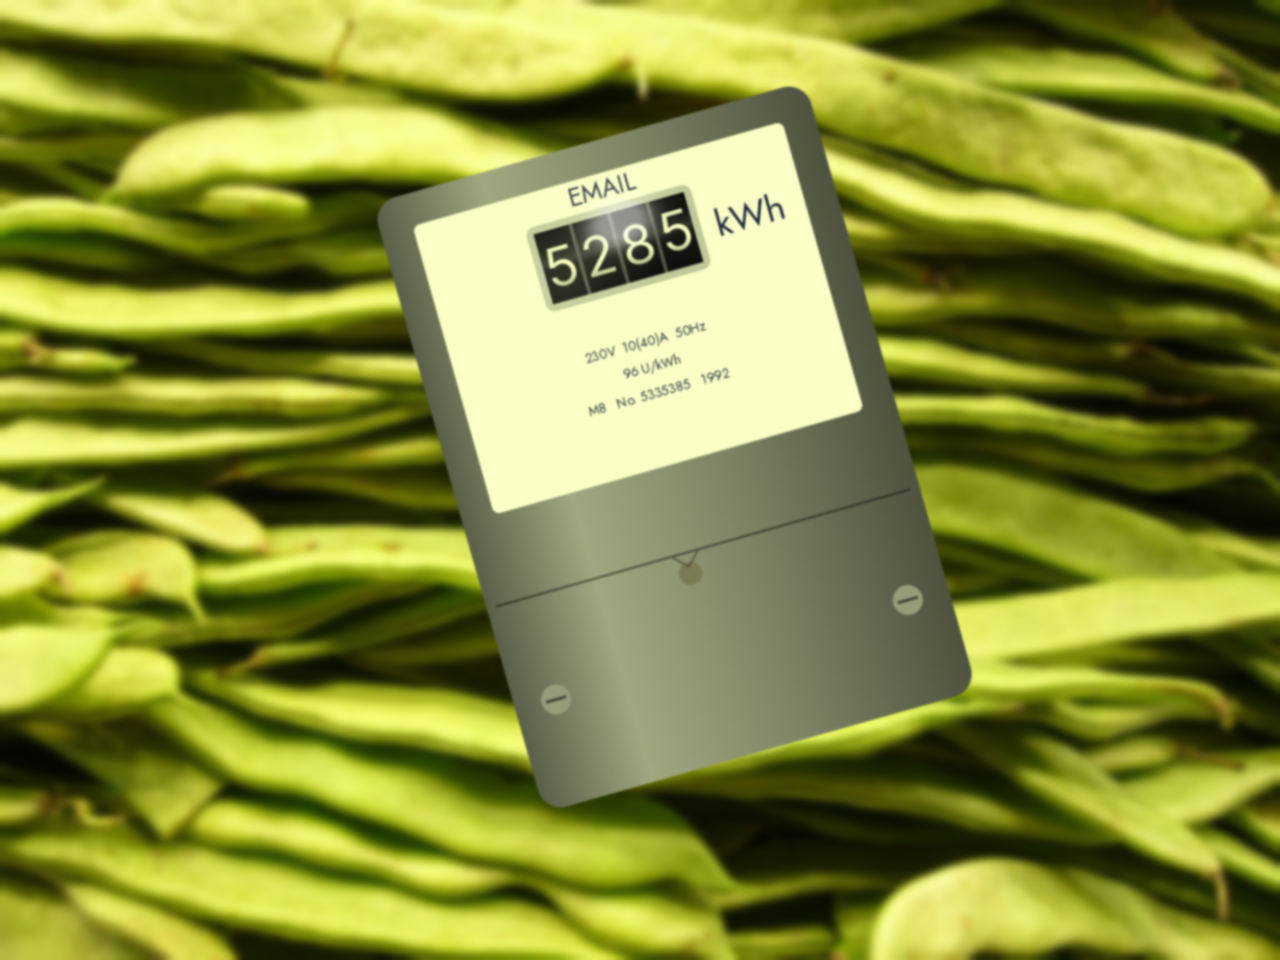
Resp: 5285 kWh
